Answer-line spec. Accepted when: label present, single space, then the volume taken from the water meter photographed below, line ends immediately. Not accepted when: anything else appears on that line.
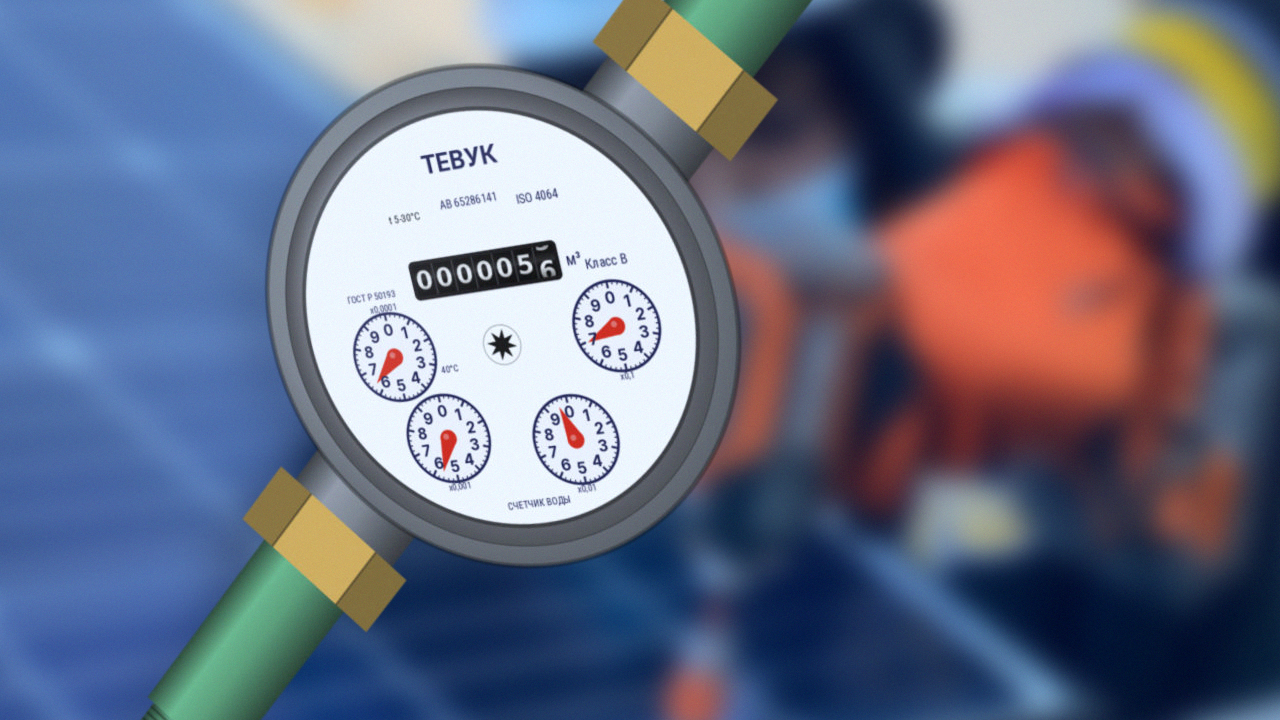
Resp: 55.6956 m³
